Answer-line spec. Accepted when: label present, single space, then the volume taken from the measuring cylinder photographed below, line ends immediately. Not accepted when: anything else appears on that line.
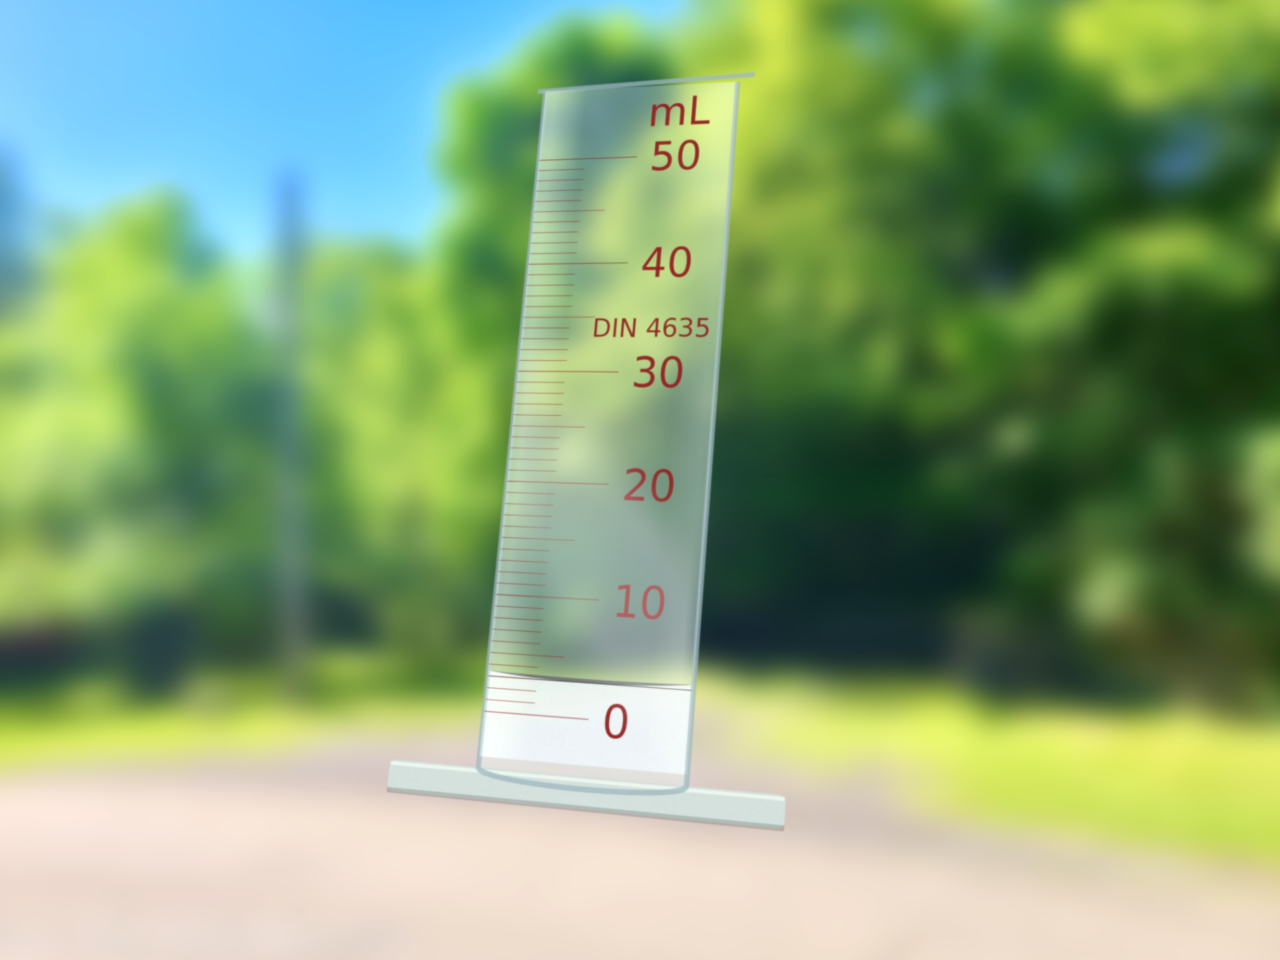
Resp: 3 mL
